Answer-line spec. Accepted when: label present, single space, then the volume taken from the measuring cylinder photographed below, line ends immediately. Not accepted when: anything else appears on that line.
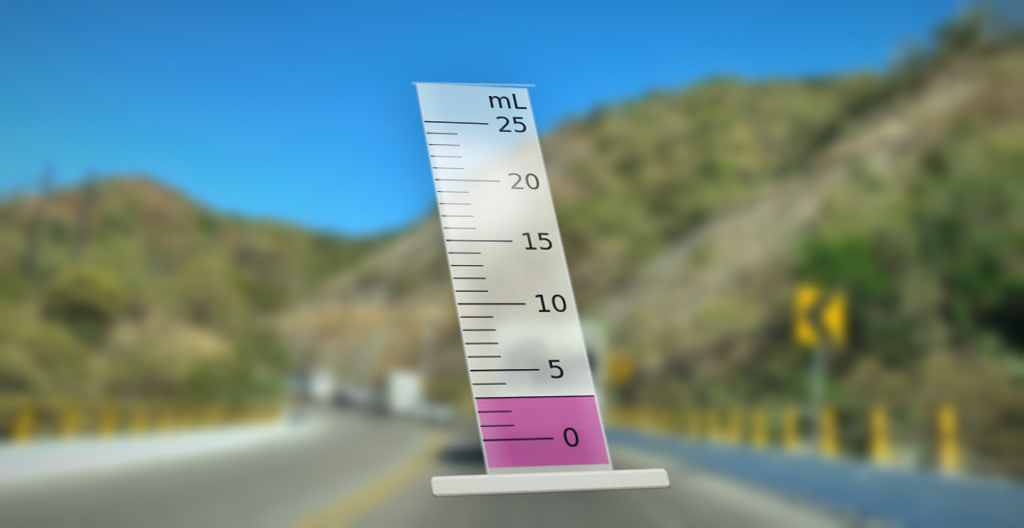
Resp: 3 mL
